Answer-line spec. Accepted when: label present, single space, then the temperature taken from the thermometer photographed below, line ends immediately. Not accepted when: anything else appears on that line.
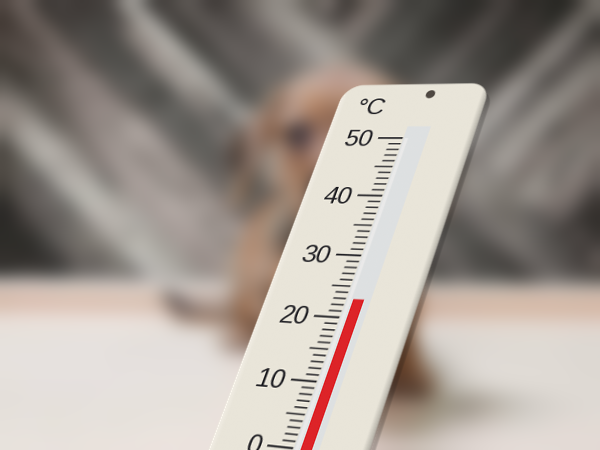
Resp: 23 °C
